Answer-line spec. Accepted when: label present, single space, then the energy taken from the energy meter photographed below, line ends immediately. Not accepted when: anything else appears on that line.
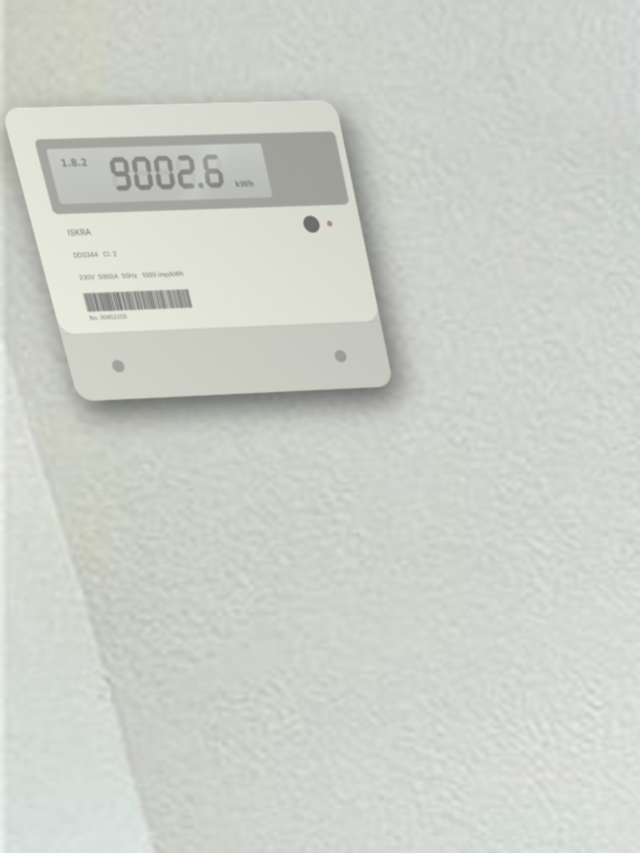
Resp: 9002.6 kWh
